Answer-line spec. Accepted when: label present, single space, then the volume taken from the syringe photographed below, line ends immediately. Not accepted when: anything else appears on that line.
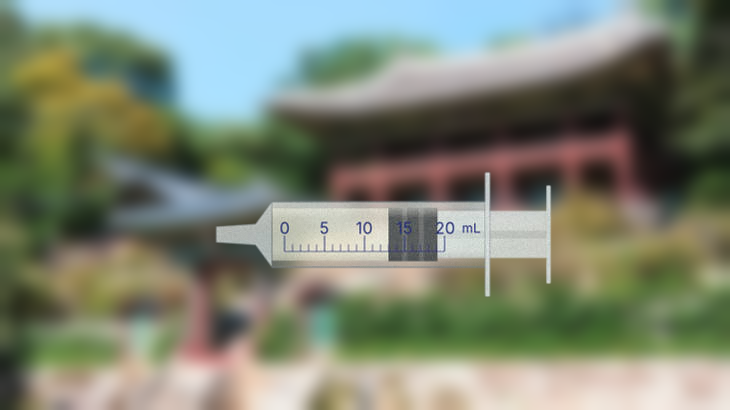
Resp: 13 mL
